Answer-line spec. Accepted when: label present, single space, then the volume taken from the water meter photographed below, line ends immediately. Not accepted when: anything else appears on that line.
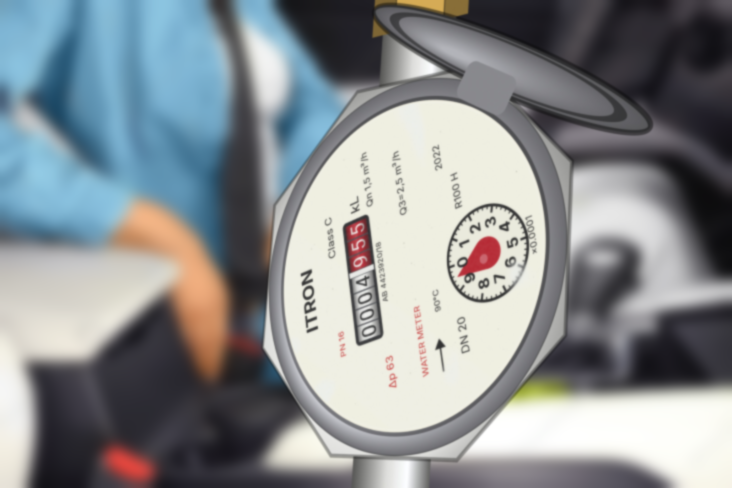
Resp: 4.9549 kL
